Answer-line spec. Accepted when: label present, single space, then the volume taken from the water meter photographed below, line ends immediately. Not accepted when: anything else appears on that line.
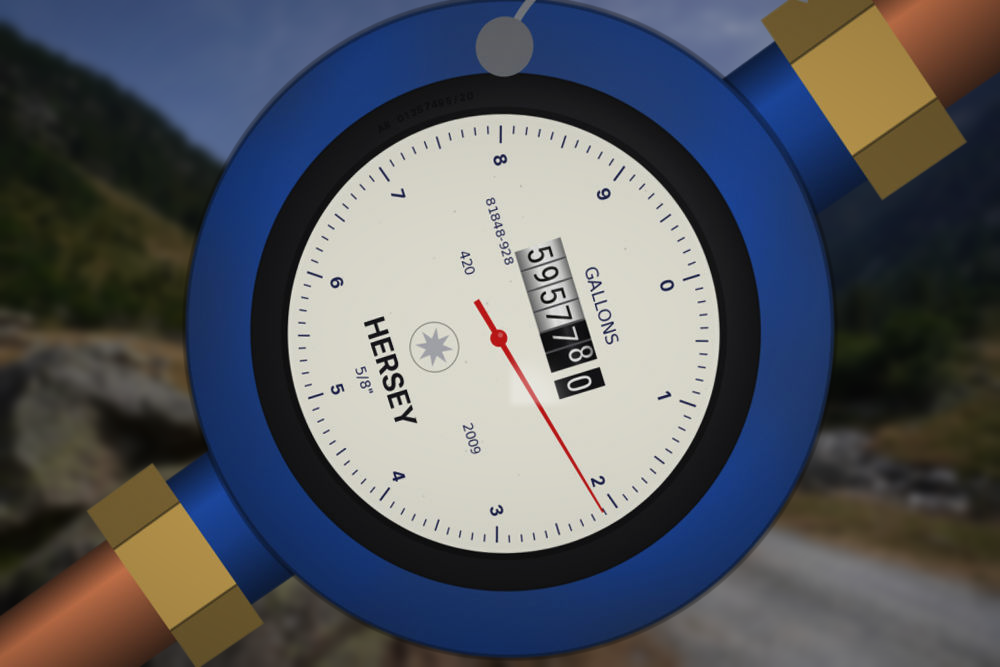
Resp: 5957782.1 gal
